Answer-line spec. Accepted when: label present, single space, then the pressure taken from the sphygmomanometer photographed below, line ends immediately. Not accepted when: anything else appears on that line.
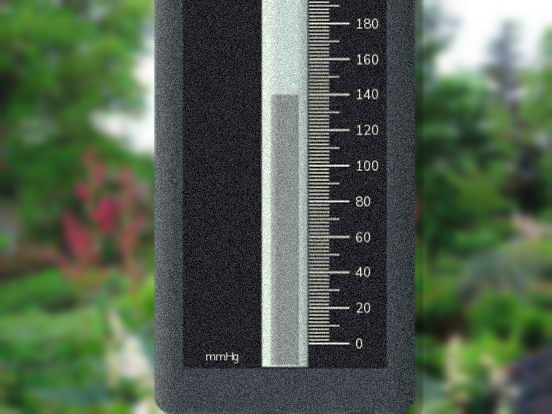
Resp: 140 mmHg
